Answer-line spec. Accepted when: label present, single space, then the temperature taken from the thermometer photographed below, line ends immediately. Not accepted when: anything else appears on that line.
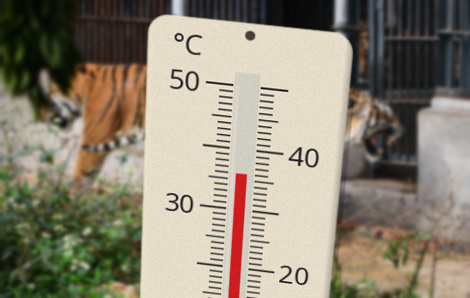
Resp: 36 °C
